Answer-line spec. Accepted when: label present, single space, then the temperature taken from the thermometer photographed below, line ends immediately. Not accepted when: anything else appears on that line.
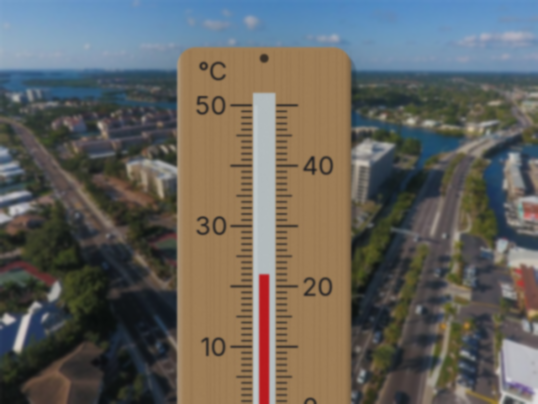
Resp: 22 °C
